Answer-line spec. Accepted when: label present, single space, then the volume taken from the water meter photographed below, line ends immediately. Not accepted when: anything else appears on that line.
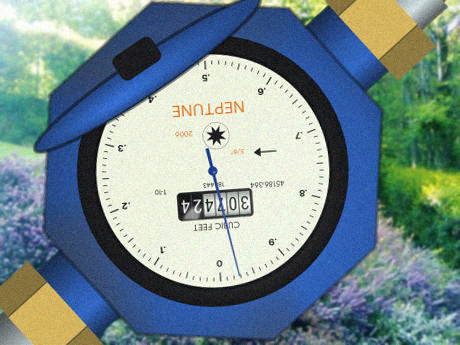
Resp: 307423.97 ft³
